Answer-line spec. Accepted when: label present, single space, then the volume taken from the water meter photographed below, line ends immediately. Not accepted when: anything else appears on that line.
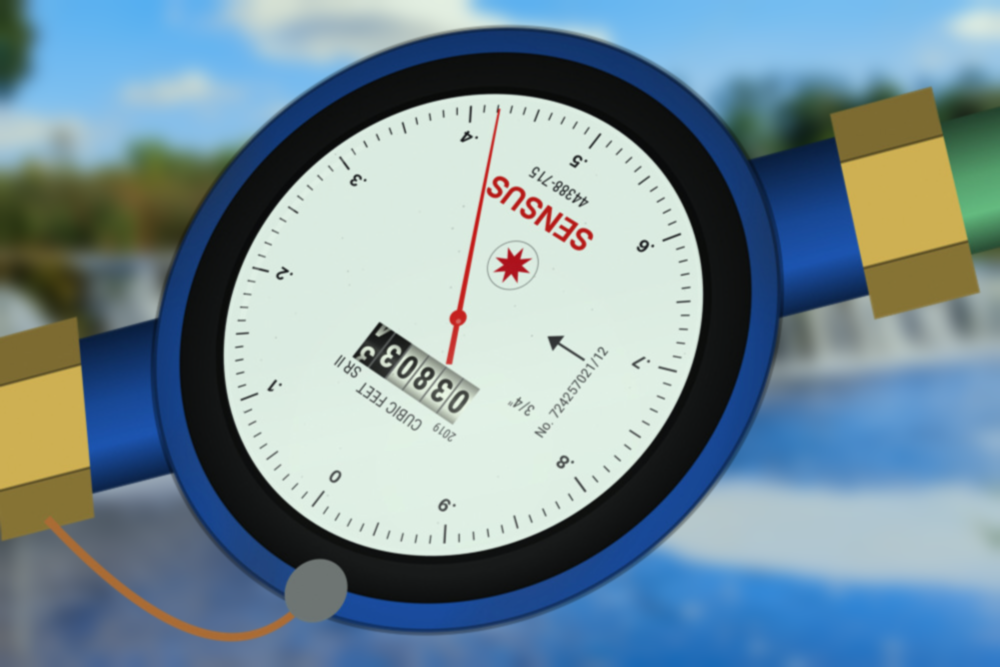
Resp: 38033.42 ft³
